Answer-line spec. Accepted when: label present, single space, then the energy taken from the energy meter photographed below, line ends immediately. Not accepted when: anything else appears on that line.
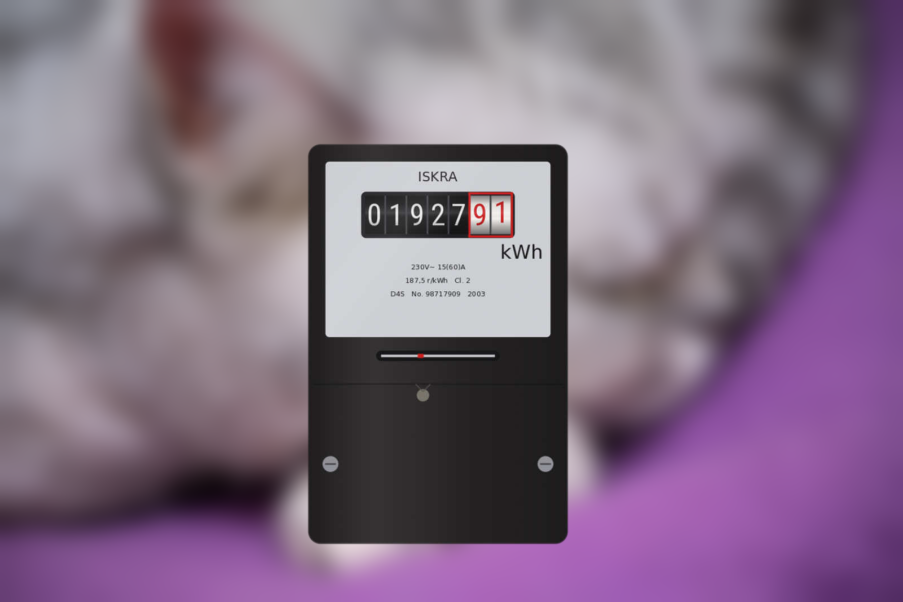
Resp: 1927.91 kWh
